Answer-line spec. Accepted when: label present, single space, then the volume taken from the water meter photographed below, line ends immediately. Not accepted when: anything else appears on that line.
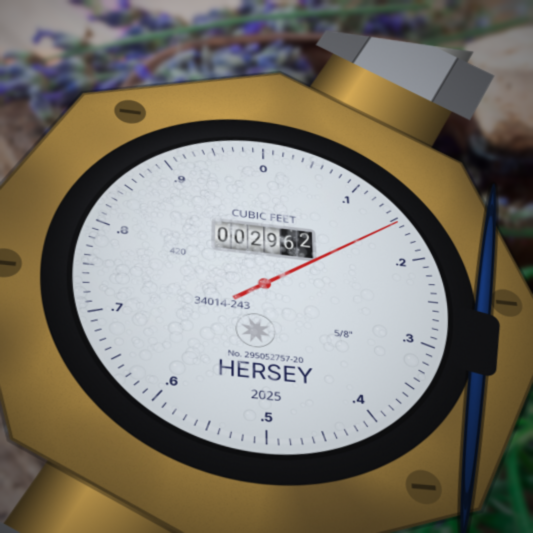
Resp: 2962.15 ft³
